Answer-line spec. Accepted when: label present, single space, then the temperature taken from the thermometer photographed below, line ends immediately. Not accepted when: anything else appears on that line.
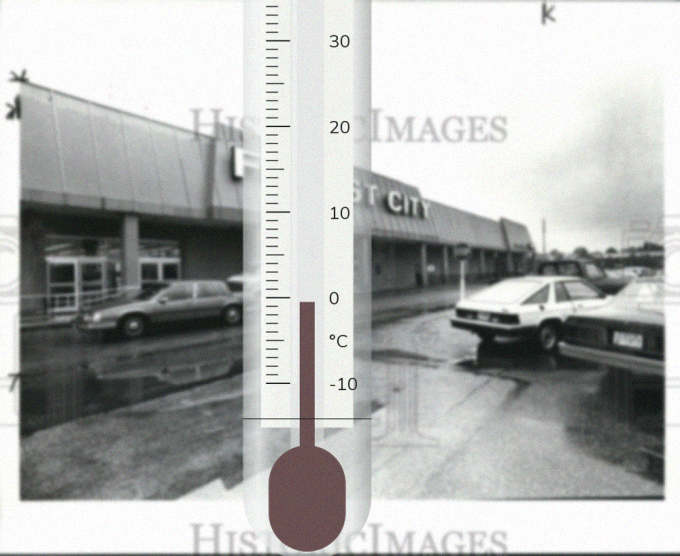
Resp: -0.5 °C
